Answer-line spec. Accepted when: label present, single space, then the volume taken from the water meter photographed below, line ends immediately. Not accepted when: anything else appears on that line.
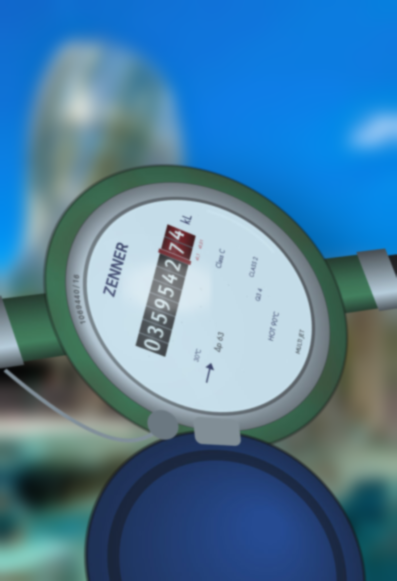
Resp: 359542.74 kL
